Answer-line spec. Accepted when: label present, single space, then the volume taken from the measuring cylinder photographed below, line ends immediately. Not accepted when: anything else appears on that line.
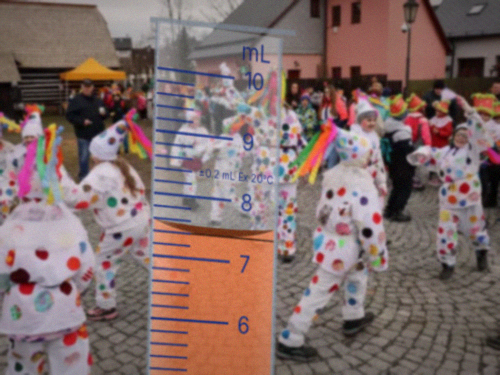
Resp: 7.4 mL
